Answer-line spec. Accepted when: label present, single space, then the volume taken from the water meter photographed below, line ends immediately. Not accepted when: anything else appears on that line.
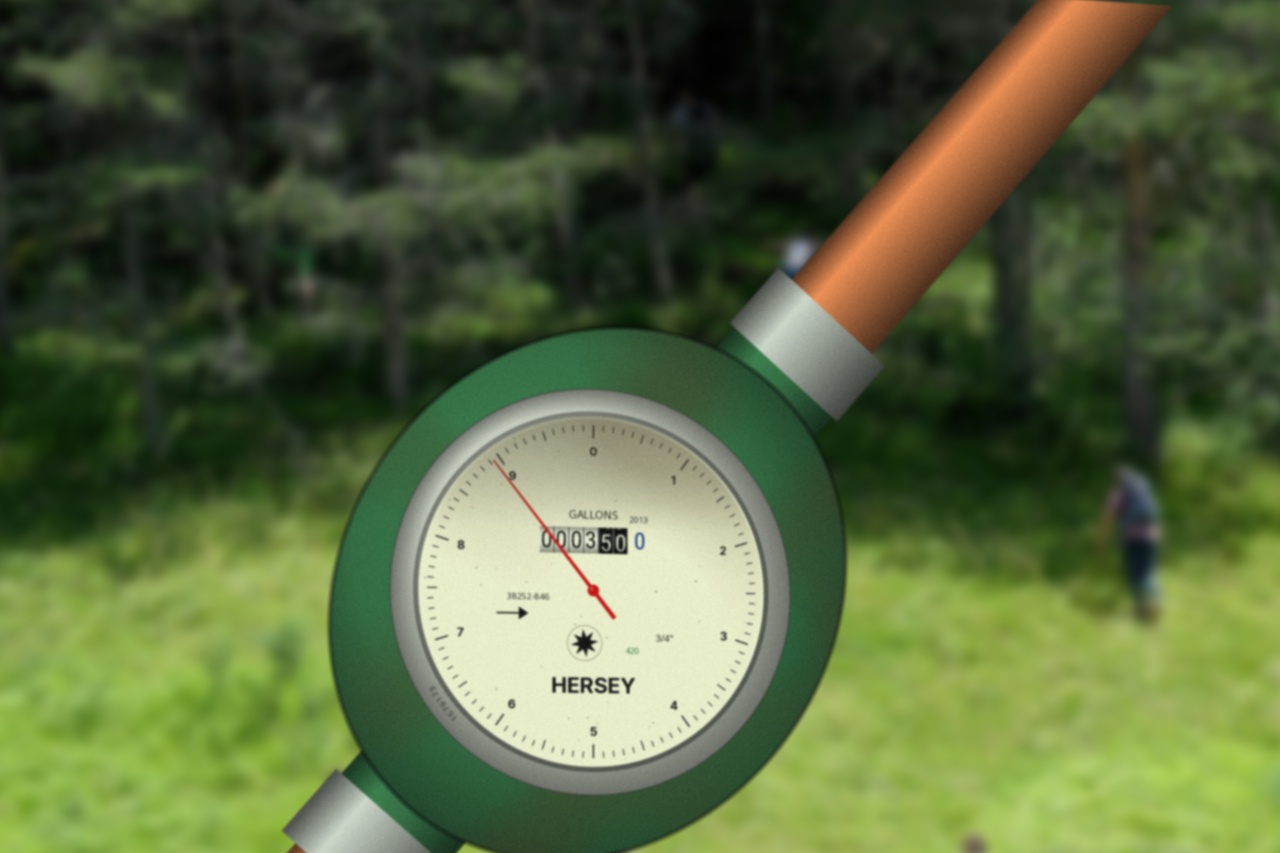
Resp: 3498.9 gal
